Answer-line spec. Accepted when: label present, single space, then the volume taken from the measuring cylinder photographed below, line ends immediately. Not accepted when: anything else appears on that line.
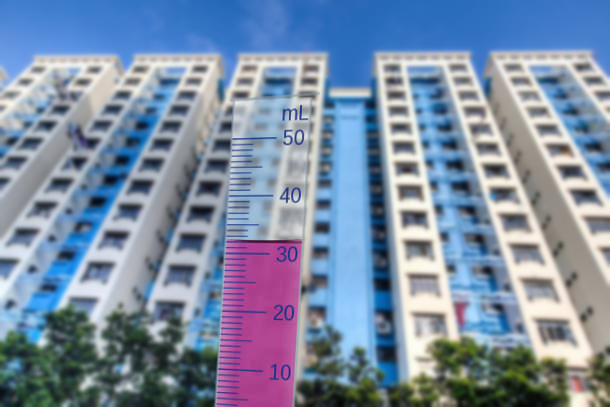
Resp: 32 mL
